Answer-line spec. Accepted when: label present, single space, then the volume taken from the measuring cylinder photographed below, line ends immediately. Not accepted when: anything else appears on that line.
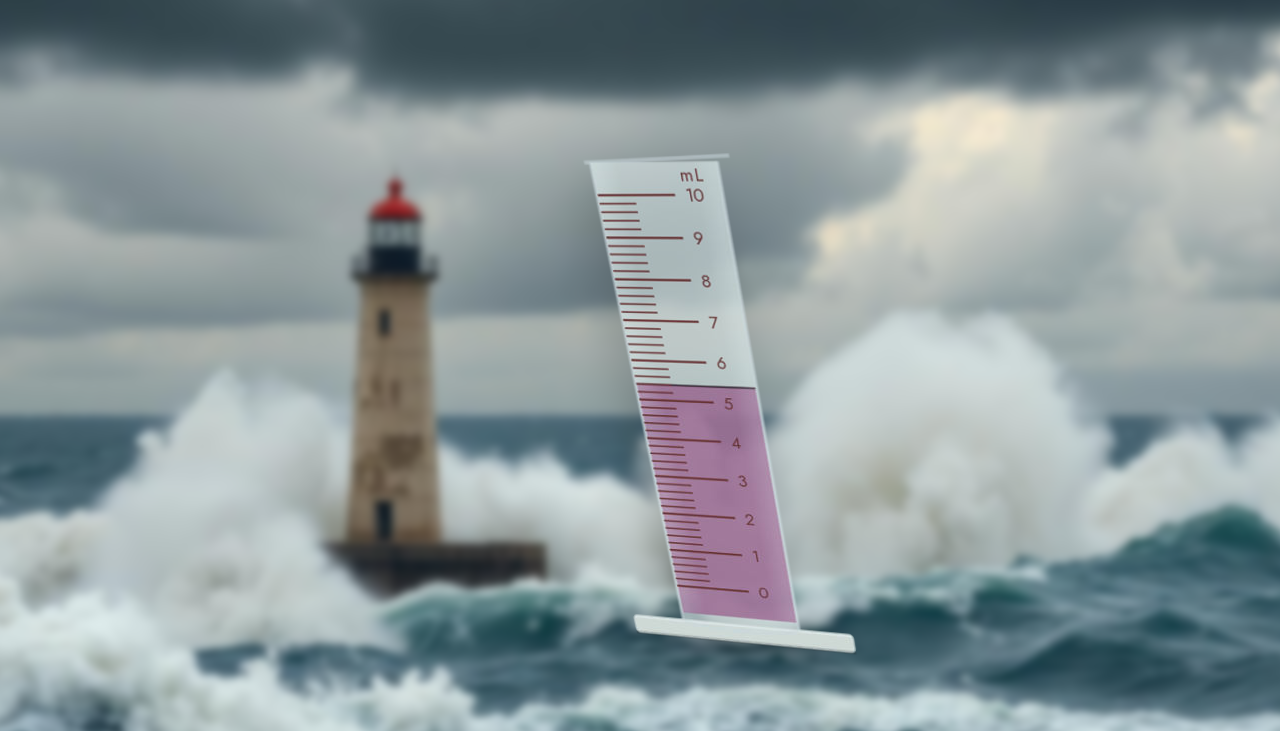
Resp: 5.4 mL
